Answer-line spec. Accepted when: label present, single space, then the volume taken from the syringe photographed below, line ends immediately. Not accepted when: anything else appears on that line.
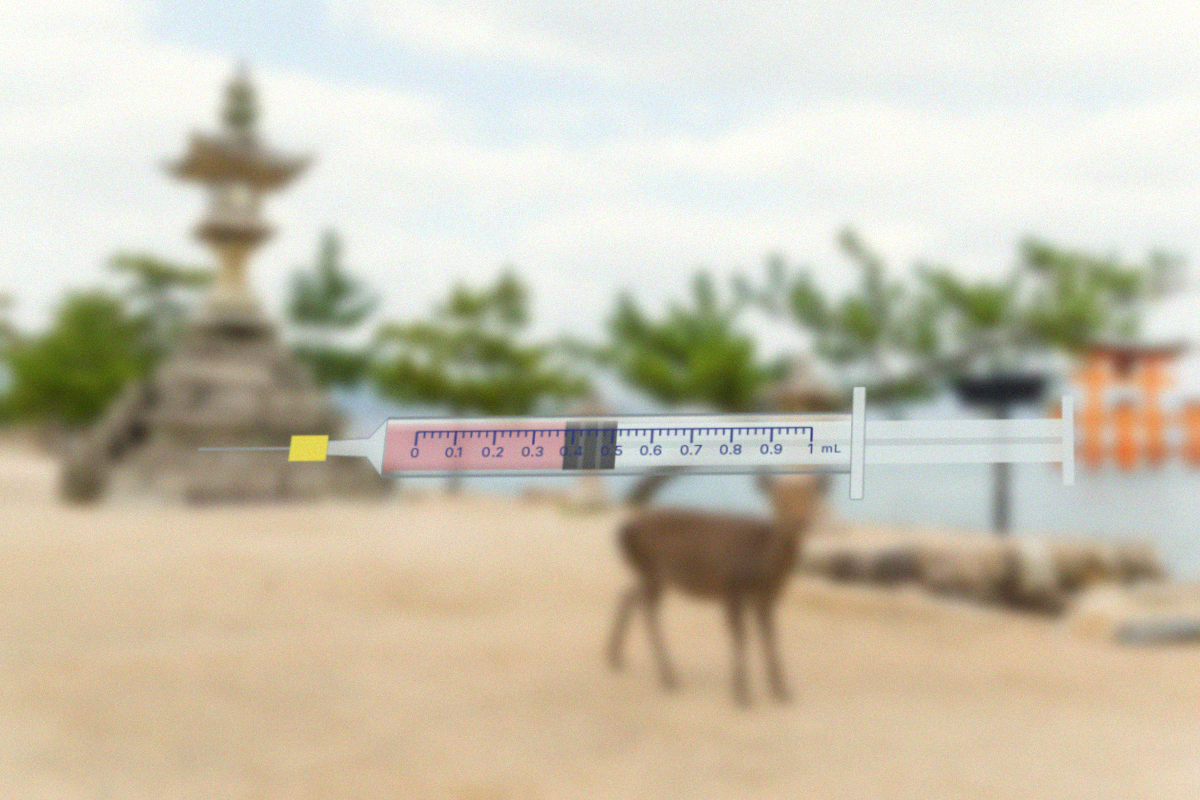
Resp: 0.38 mL
